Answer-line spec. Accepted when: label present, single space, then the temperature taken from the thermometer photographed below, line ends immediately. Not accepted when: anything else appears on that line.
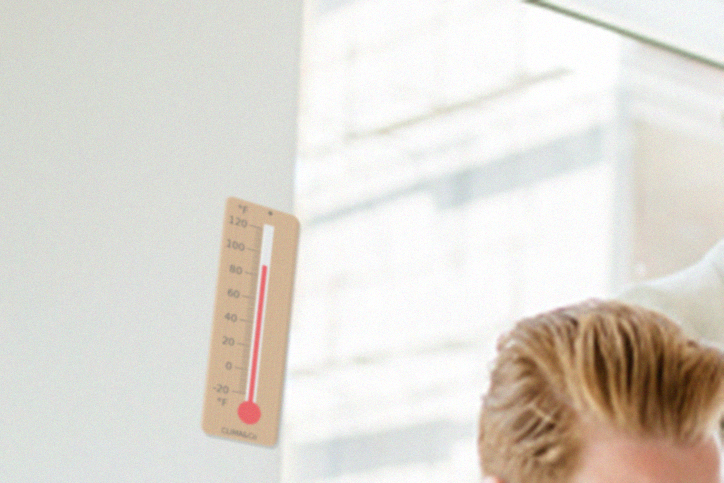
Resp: 90 °F
